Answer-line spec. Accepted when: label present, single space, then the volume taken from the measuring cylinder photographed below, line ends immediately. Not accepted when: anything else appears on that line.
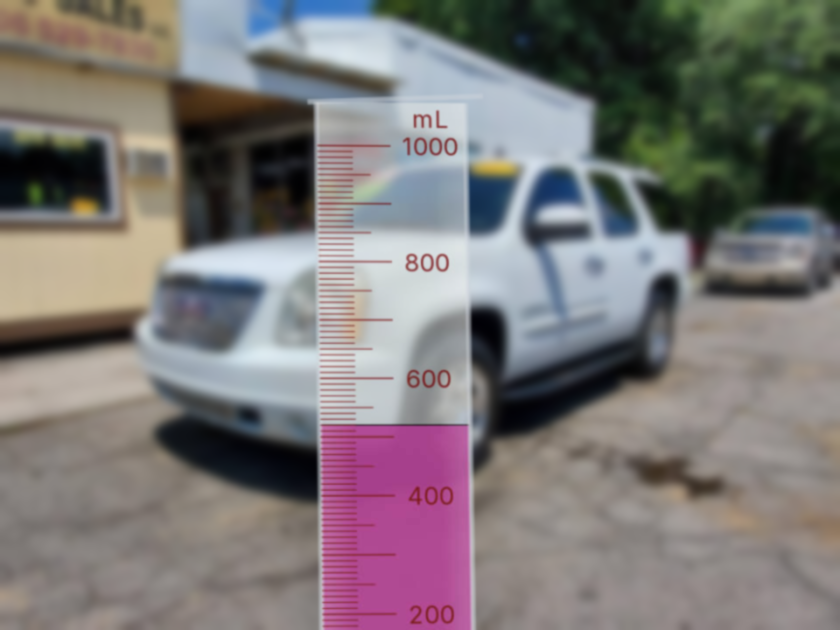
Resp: 520 mL
